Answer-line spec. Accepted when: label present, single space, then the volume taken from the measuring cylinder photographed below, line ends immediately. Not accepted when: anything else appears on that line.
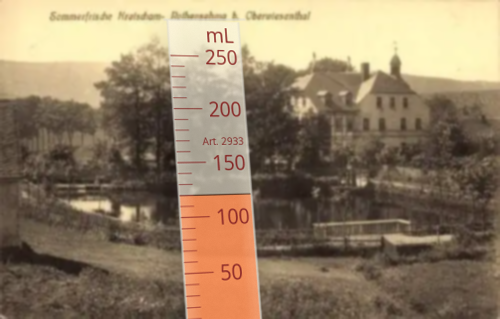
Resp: 120 mL
